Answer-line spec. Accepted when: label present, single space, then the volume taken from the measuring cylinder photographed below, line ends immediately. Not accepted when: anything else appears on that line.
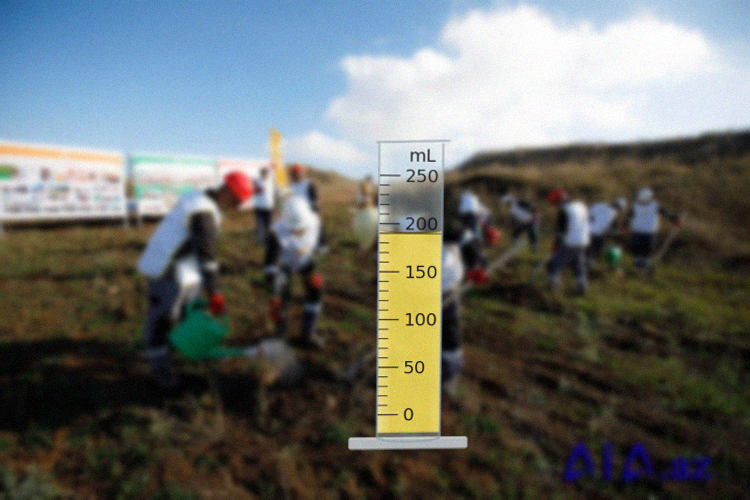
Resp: 190 mL
